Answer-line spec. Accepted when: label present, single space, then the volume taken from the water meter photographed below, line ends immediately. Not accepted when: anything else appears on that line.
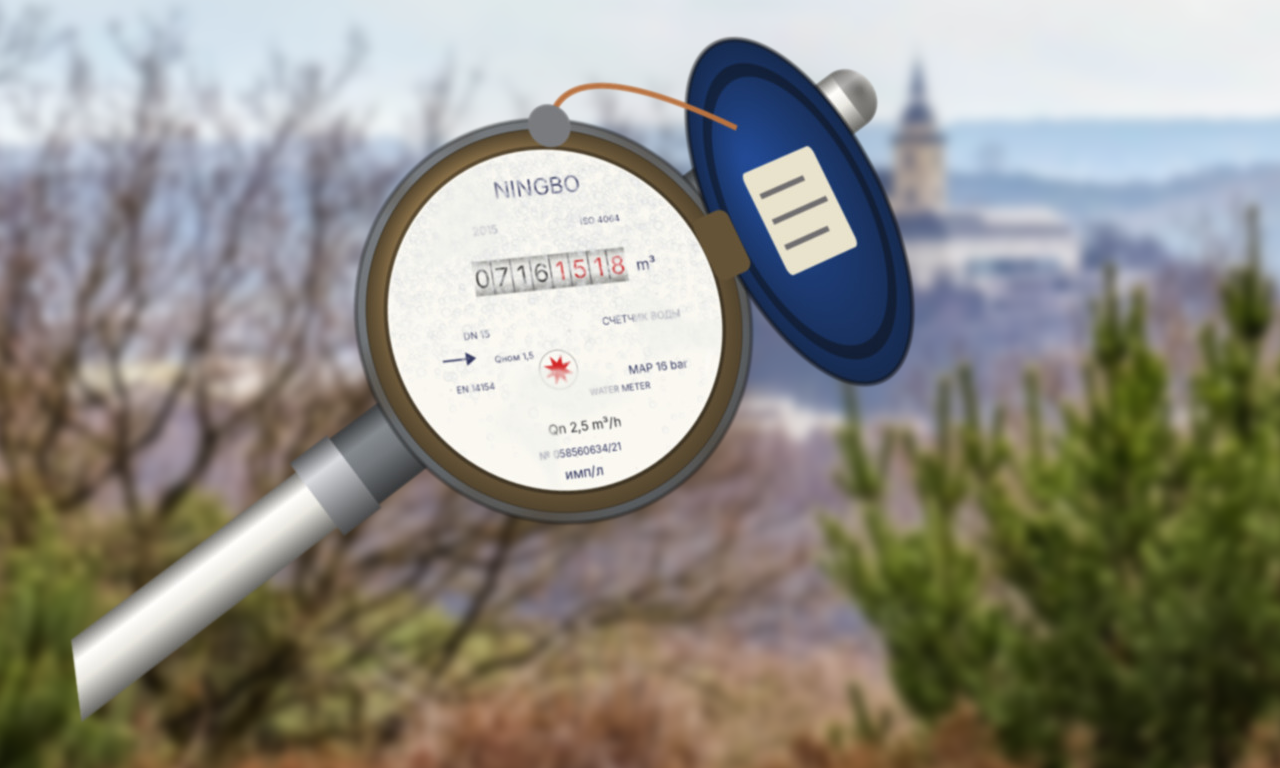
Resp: 716.1518 m³
